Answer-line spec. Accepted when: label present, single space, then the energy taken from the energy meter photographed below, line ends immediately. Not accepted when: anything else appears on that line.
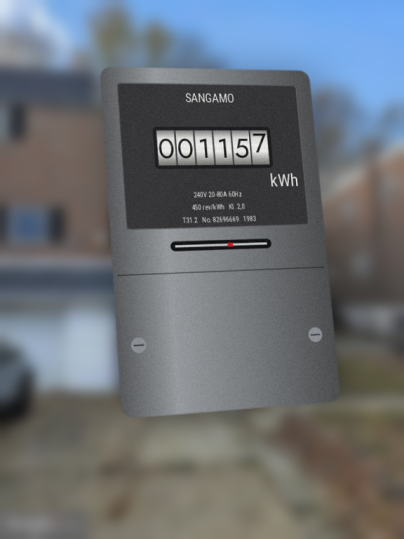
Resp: 1157 kWh
